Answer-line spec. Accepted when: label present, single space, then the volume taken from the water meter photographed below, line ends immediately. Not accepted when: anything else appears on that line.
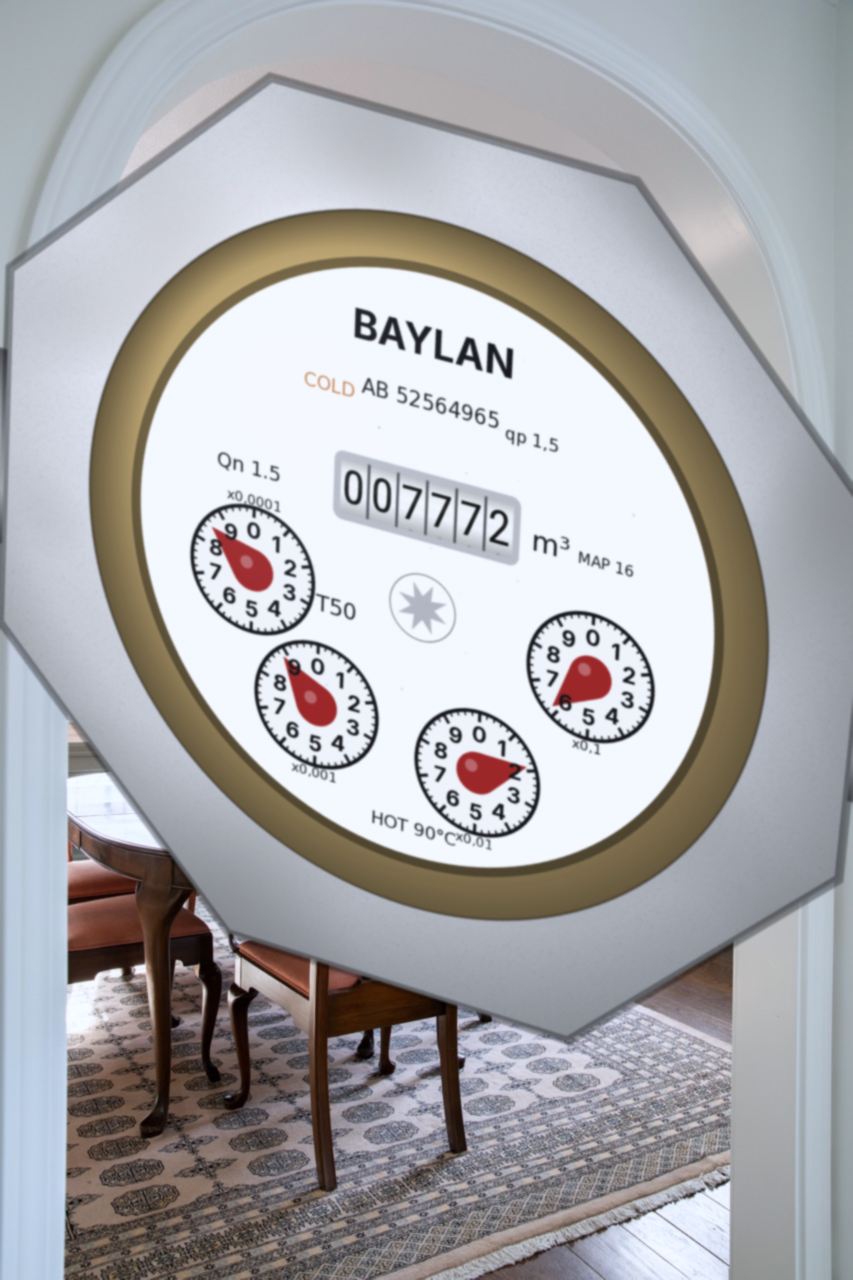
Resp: 7772.6188 m³
